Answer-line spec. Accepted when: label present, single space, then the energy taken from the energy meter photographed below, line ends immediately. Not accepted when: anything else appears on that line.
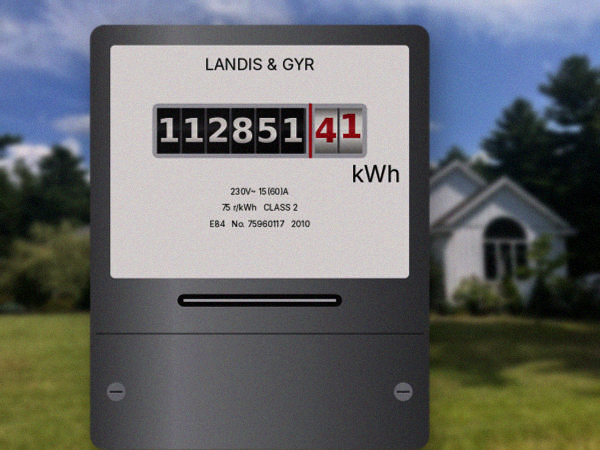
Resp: 112851.41 kWh
